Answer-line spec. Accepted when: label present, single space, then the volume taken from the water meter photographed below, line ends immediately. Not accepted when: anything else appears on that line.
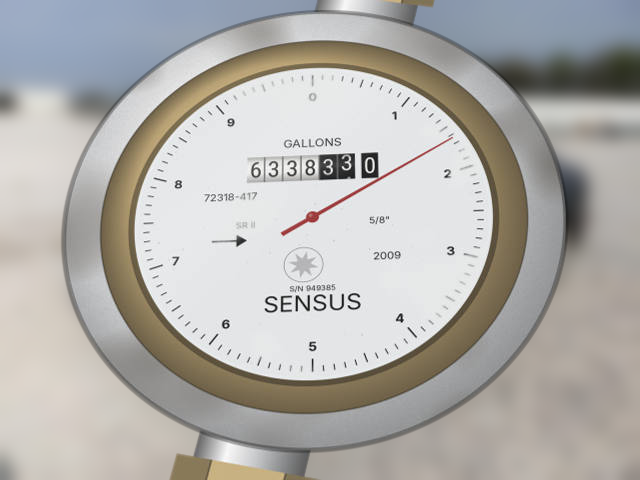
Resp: 6338331.6 gal
